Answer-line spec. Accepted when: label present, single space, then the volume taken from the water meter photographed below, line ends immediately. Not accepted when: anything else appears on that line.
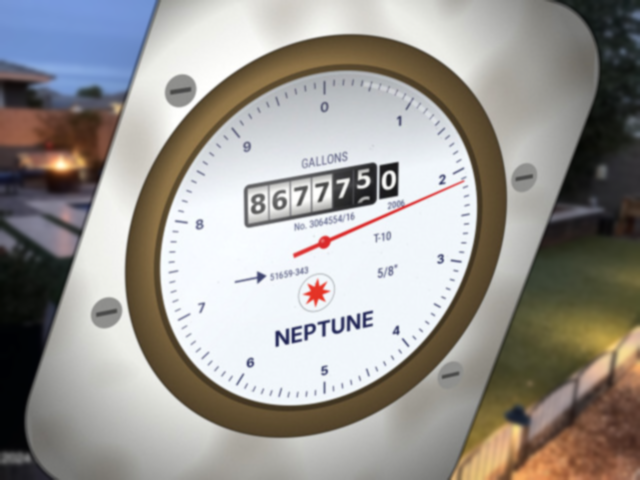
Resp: 8677752.1 gal
